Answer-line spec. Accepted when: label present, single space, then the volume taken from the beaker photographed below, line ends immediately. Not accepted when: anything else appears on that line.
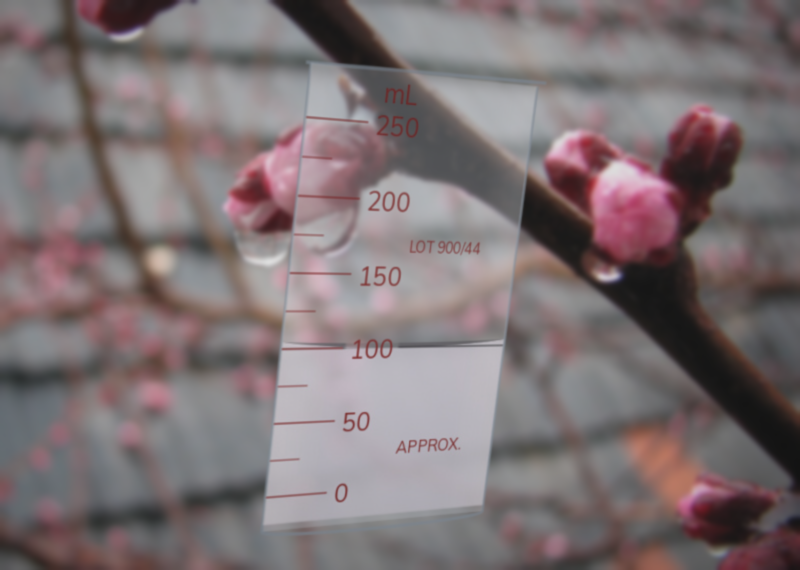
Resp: 100 mL
